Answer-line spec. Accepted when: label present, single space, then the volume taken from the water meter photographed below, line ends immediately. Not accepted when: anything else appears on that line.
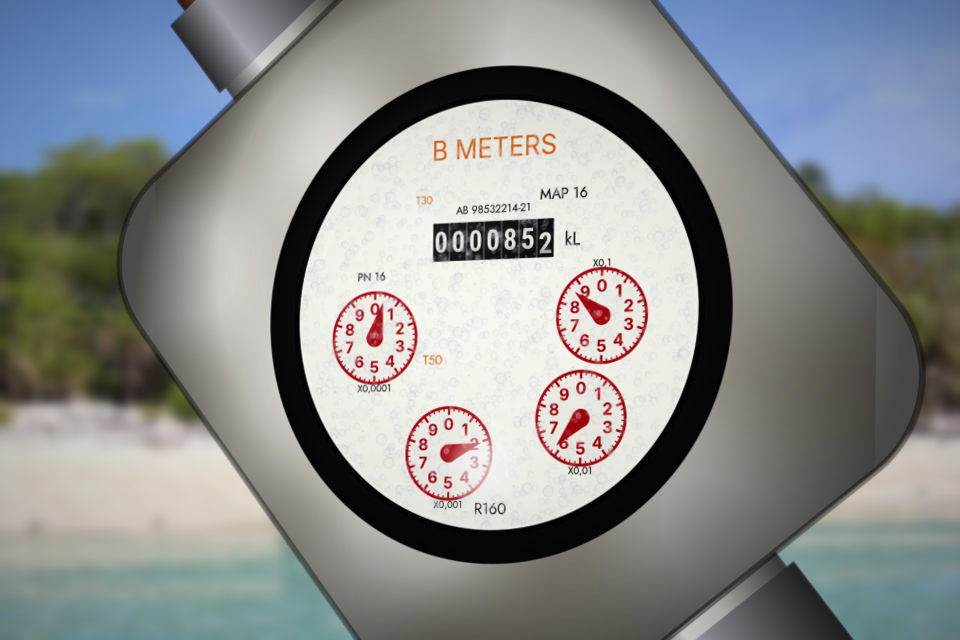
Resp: 851.8620 kL
